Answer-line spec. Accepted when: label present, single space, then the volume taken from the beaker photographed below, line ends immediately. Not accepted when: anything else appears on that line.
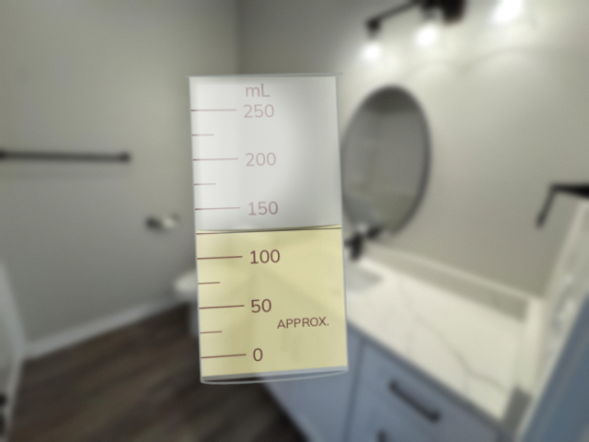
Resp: 125 mL
